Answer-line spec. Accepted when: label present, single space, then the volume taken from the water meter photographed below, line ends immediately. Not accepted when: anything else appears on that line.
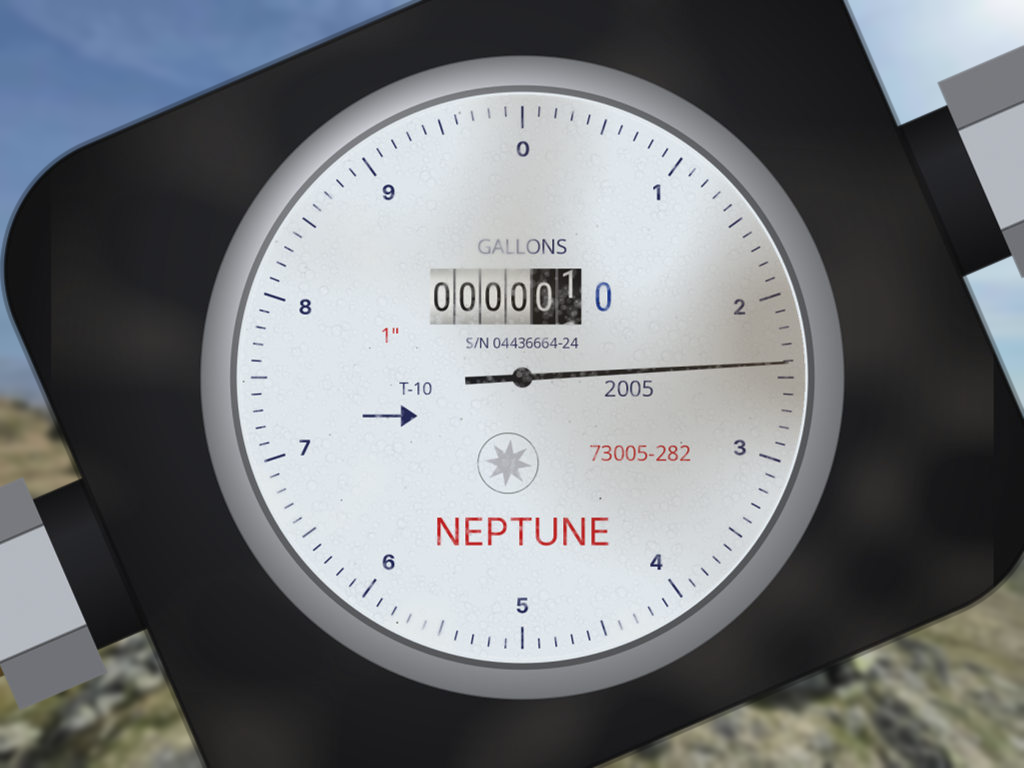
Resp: 12.4 gal
